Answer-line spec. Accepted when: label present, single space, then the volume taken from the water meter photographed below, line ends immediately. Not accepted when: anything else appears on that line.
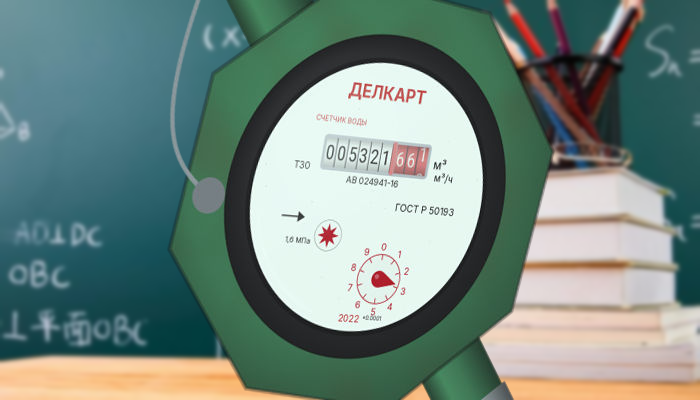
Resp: 5321.6612 m³
